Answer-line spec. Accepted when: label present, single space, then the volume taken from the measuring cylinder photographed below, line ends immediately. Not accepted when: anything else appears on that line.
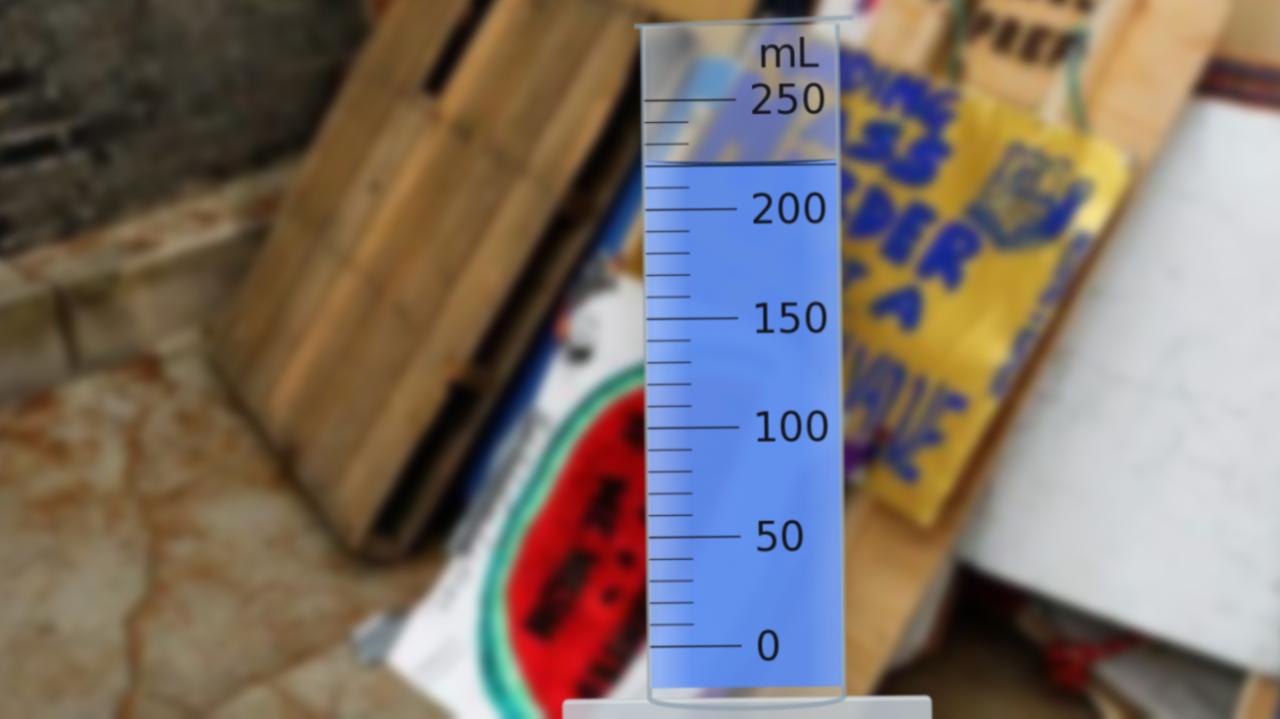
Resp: 220 mL
